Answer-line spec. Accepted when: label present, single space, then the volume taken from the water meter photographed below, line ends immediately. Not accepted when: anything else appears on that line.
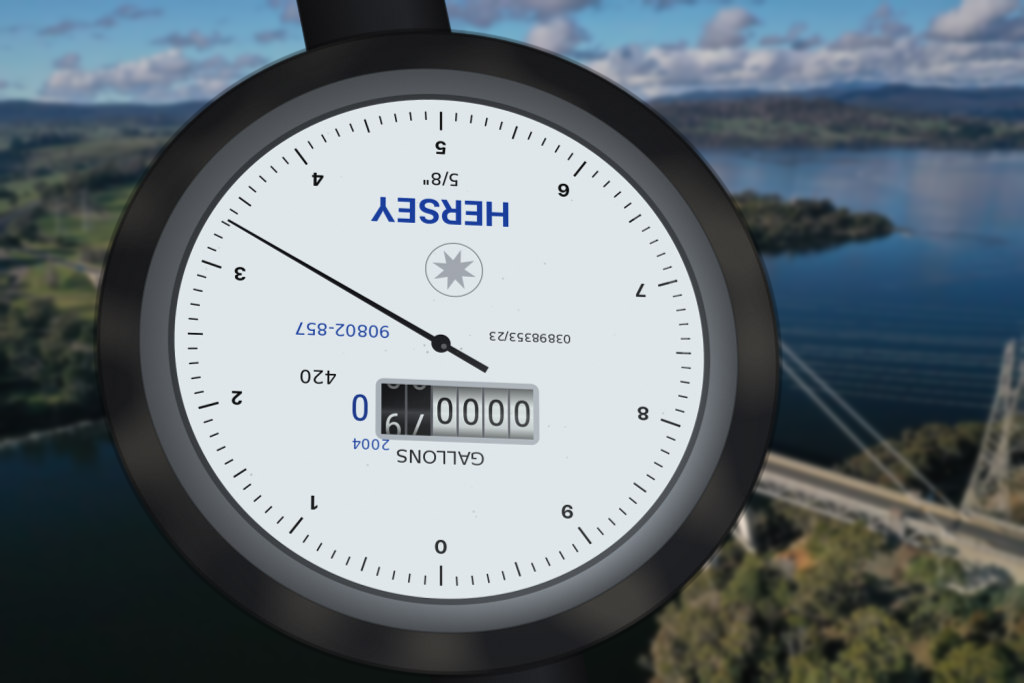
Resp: 793.3 gal
